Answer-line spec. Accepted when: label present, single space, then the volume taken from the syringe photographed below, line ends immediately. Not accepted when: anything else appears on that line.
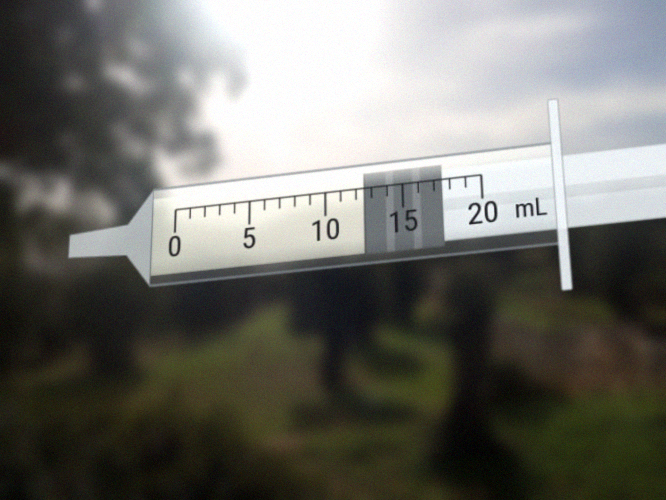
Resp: 12.5 mL
